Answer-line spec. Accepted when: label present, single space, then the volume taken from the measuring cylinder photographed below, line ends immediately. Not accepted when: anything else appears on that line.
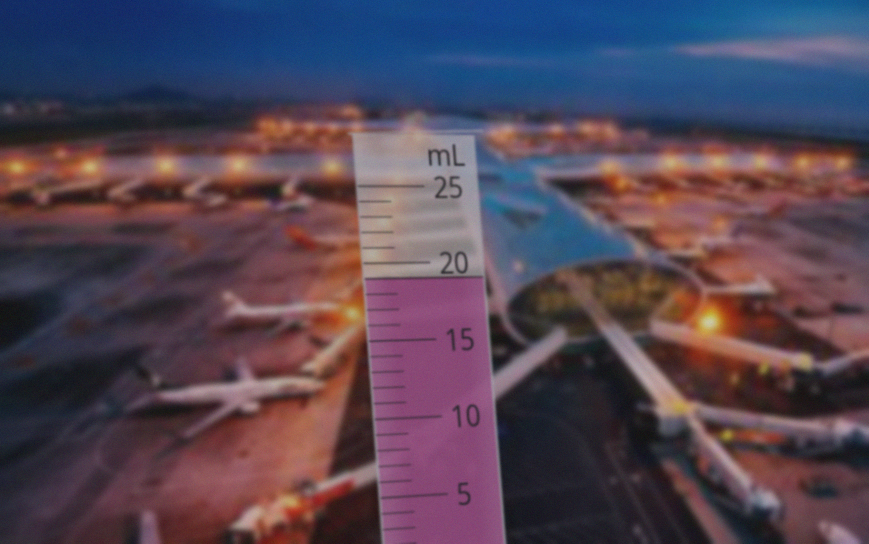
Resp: 19 mL
